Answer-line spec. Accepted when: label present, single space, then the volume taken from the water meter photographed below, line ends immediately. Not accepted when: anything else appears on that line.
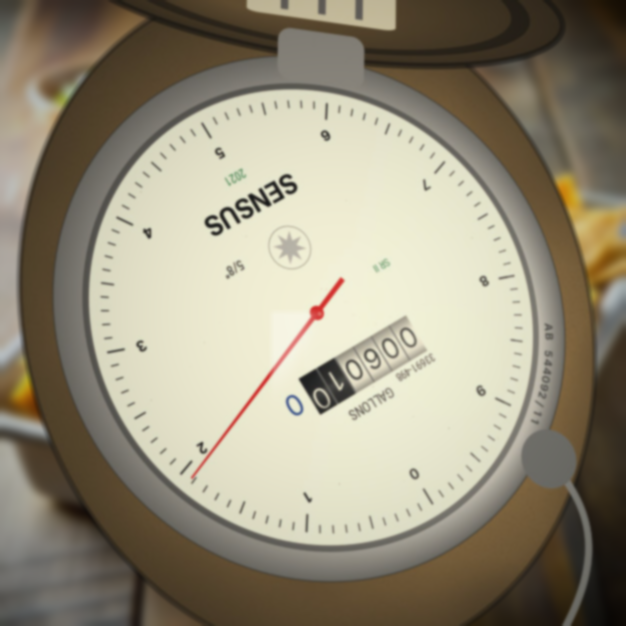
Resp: 60101.9 gal
